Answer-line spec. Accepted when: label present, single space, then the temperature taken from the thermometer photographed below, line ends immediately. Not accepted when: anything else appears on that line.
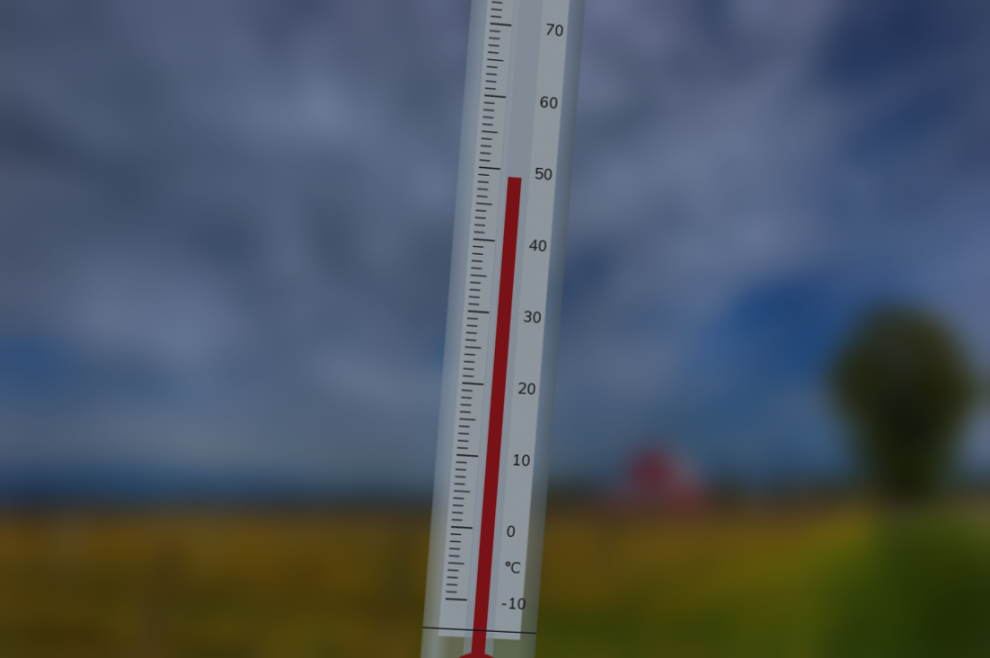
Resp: 49 °C
